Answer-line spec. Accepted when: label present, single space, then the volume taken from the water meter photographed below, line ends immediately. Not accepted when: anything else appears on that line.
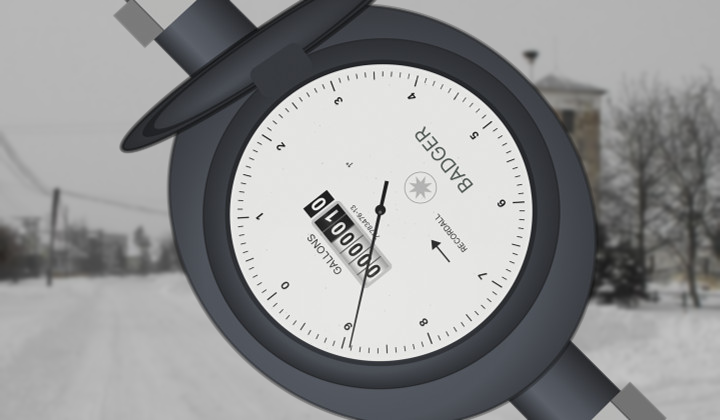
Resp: 8.9 gal
